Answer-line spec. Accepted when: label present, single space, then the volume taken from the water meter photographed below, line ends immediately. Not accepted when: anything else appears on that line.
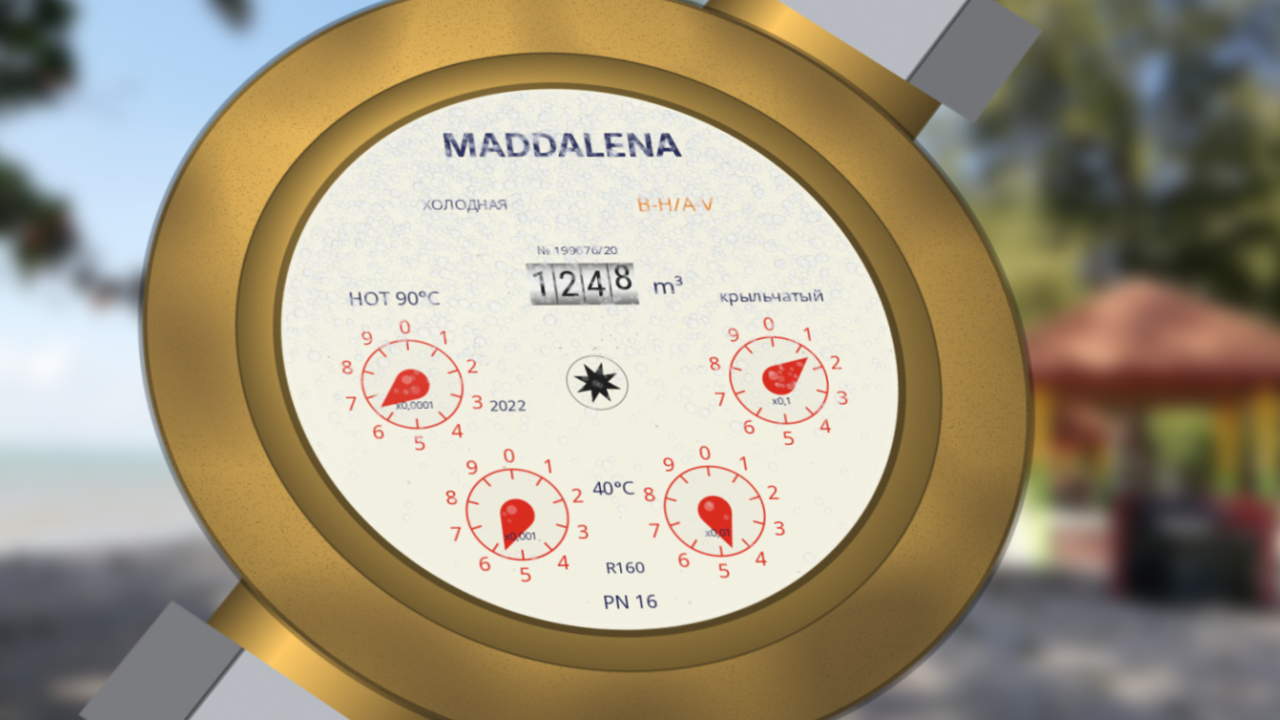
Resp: 1248.1456 m³
